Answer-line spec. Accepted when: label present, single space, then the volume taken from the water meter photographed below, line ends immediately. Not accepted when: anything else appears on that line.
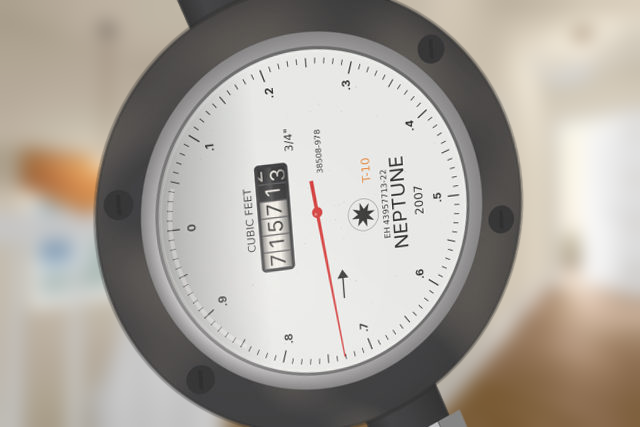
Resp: 715712.73 ft³
